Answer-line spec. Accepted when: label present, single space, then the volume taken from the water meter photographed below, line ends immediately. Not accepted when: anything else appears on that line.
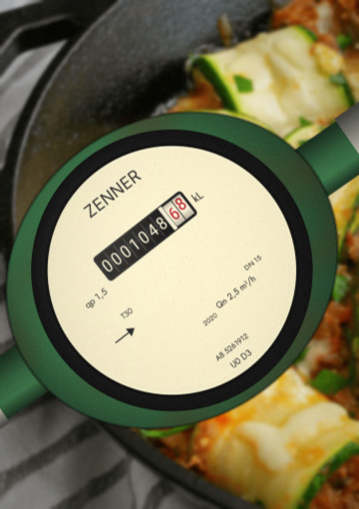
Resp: 1048.68 kL
